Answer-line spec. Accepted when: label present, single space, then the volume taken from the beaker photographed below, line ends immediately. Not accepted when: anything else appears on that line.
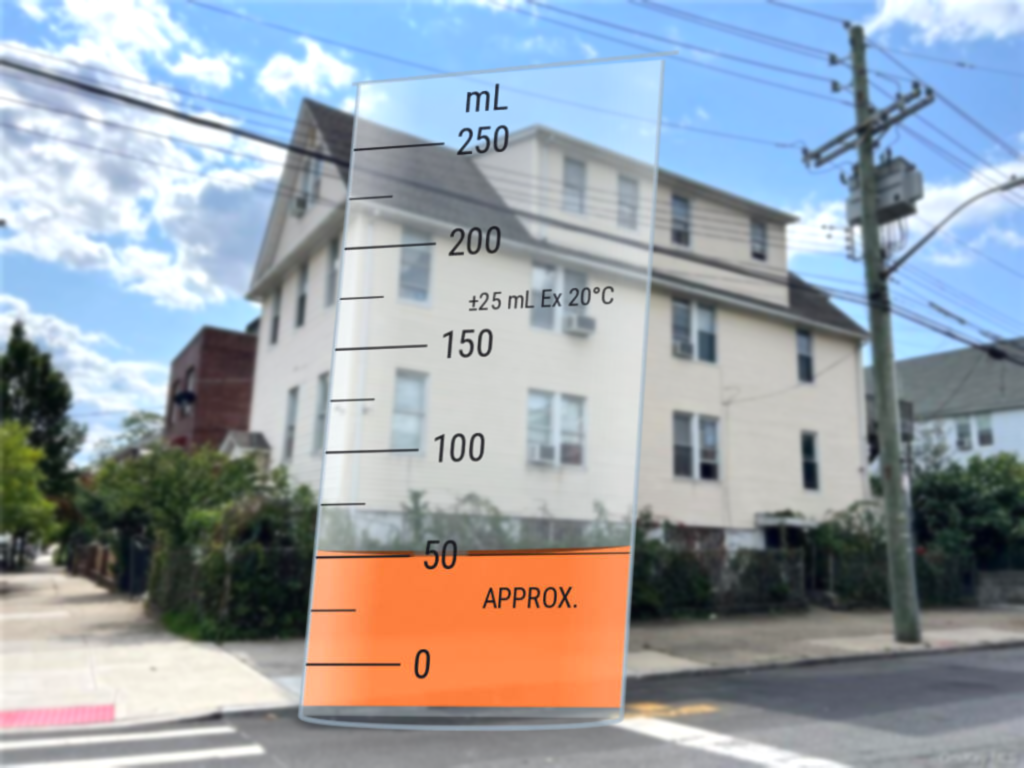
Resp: 50 mL
